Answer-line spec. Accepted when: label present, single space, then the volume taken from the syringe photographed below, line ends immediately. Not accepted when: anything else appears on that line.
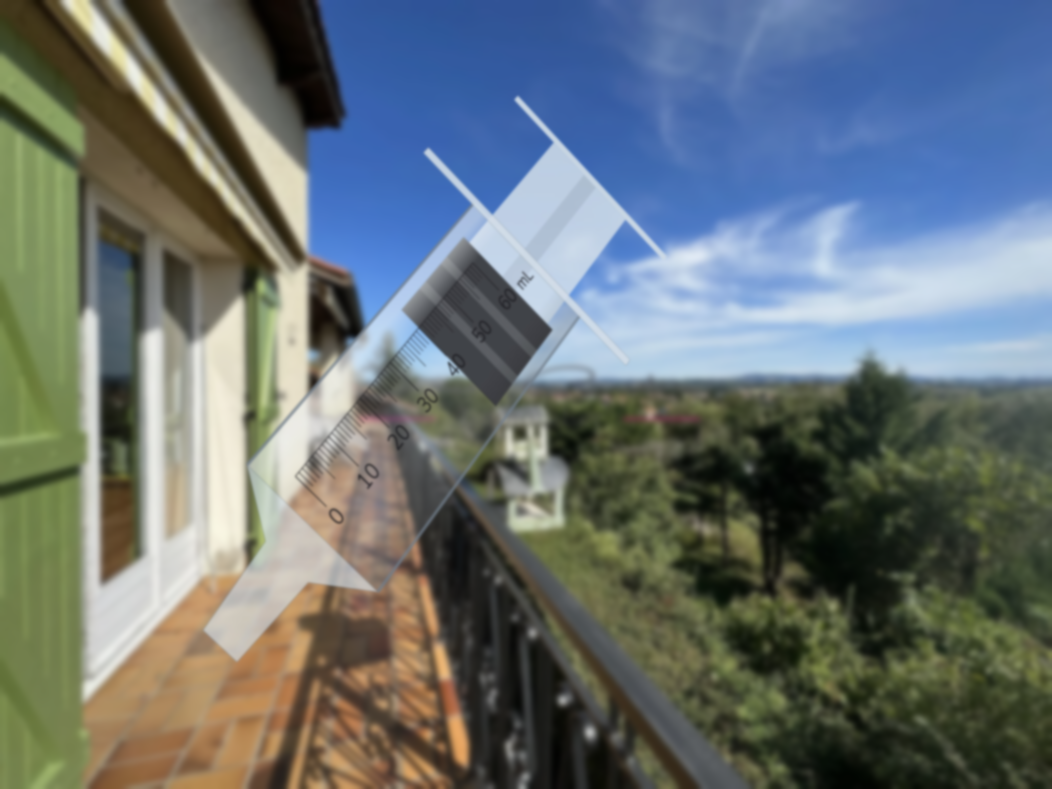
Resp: 40 mL
